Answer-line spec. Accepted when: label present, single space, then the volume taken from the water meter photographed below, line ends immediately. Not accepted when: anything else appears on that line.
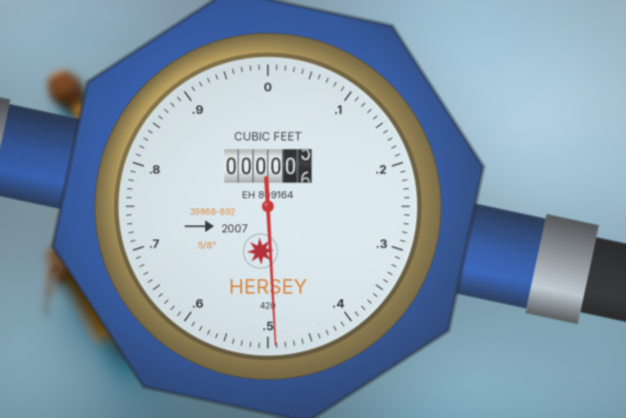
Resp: 5.49 ft³
